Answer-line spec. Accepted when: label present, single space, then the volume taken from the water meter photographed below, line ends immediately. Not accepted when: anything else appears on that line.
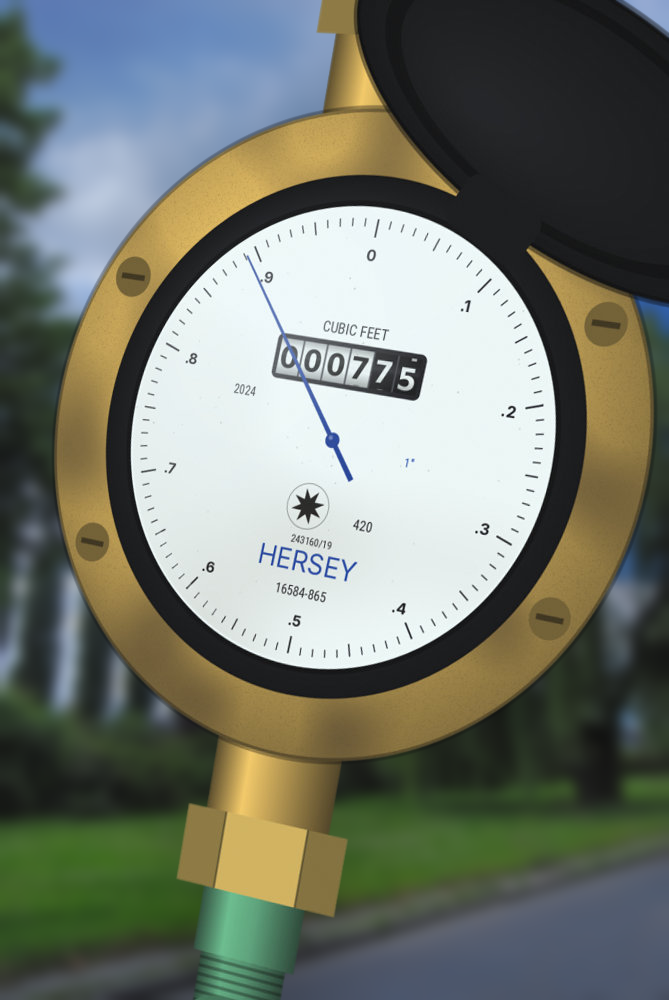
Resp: 774.89 ft³
